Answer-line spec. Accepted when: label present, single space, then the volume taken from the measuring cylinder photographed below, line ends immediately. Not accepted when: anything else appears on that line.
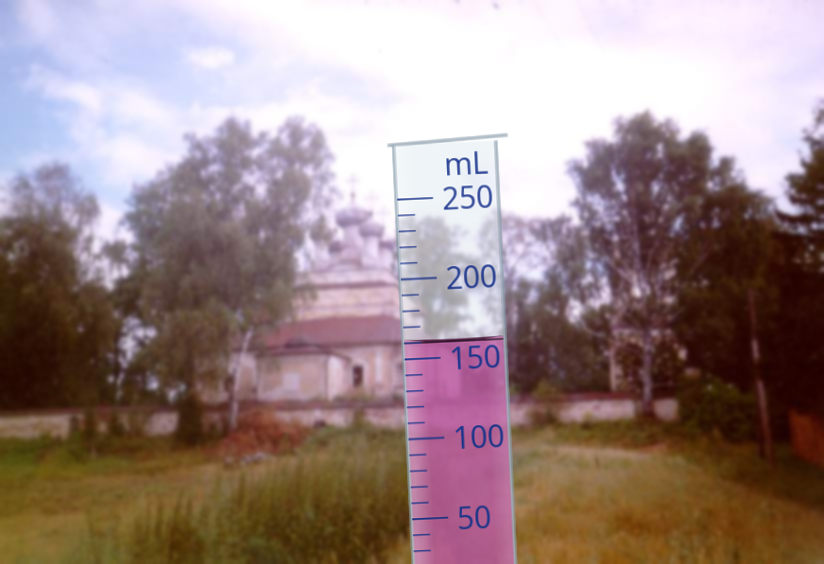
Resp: 160 mL
